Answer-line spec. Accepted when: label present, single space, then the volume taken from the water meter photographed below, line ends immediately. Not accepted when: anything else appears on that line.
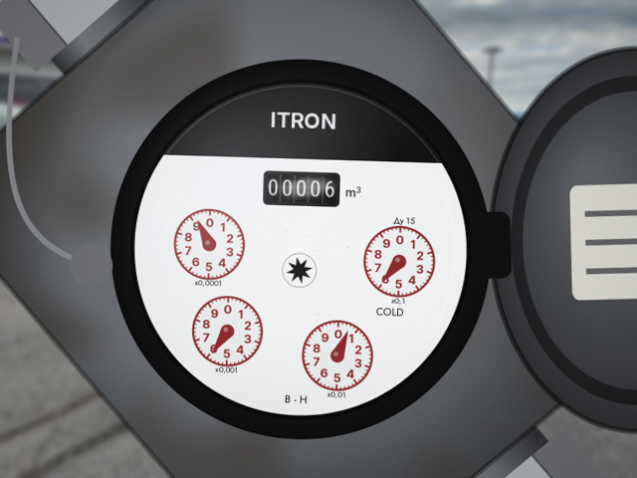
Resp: 6.6059 m³
